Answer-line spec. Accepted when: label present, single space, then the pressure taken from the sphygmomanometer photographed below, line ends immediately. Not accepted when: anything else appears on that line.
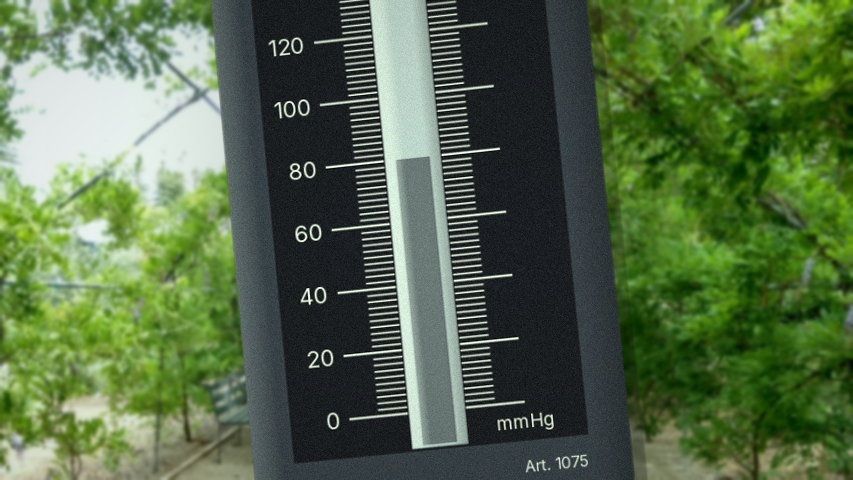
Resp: 80 mmHg
